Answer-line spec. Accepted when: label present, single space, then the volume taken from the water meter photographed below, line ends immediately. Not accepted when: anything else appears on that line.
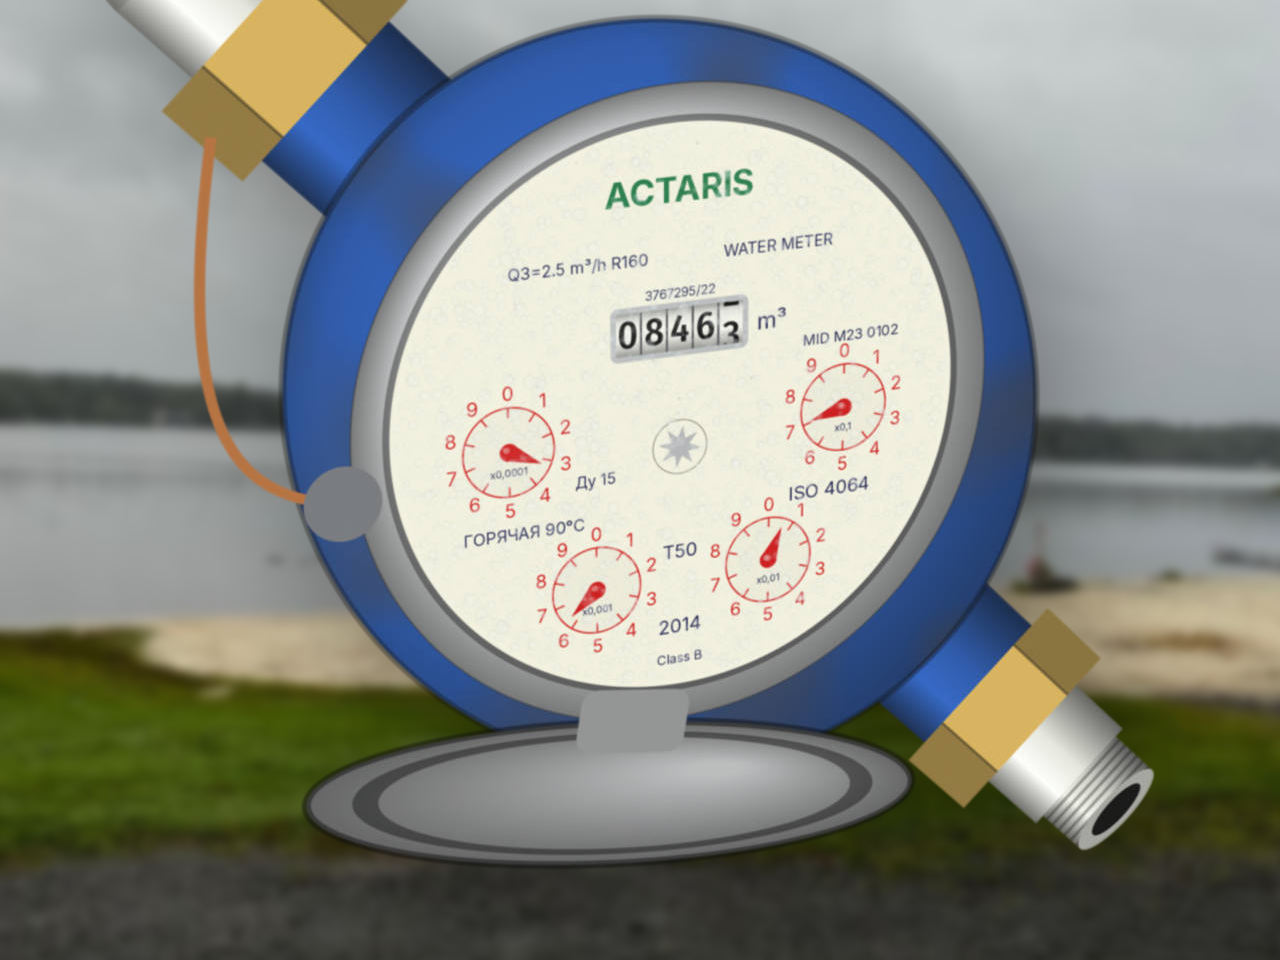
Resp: 8462.7063 m³
